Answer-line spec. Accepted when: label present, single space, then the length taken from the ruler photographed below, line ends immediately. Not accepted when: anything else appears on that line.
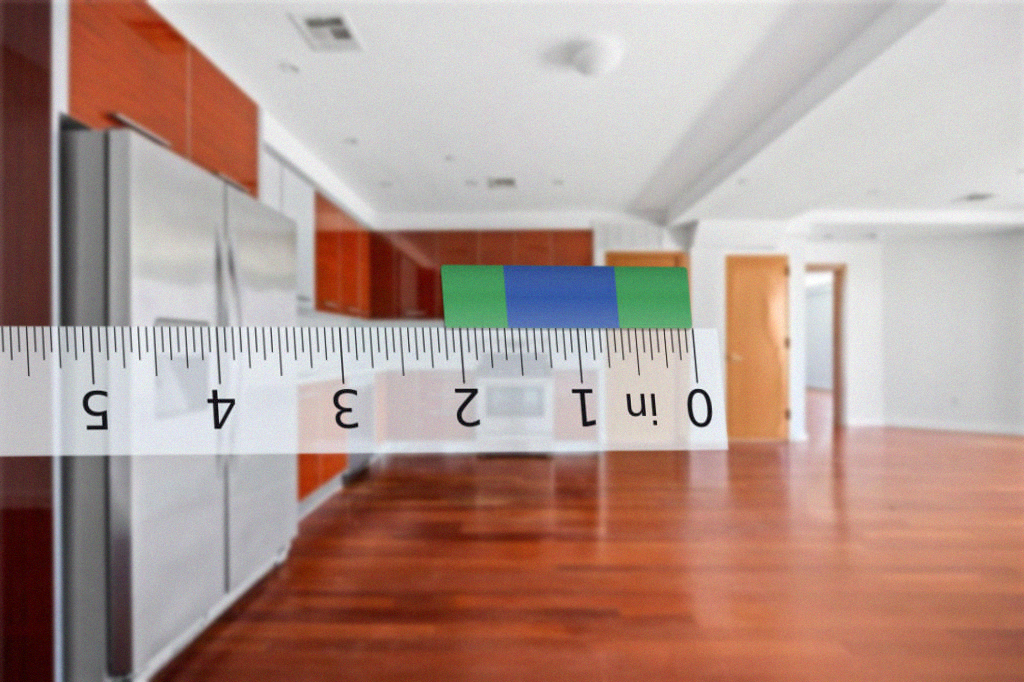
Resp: 2.125 in
